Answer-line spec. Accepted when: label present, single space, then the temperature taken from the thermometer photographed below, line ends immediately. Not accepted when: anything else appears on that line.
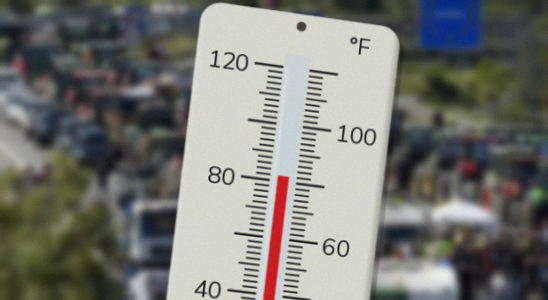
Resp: 82 °F
